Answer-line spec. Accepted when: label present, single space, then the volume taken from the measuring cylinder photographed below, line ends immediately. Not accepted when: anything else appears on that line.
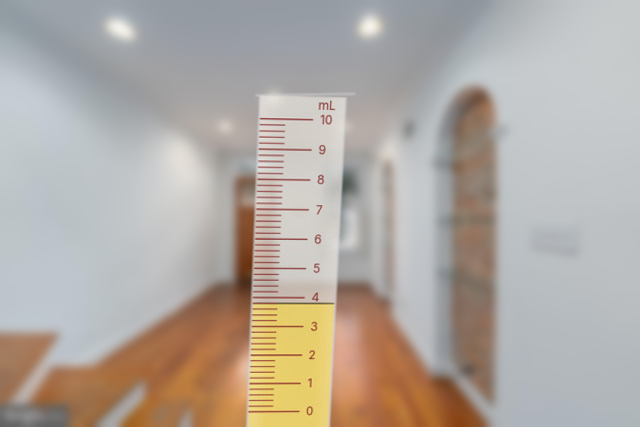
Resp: 3.8 mL
